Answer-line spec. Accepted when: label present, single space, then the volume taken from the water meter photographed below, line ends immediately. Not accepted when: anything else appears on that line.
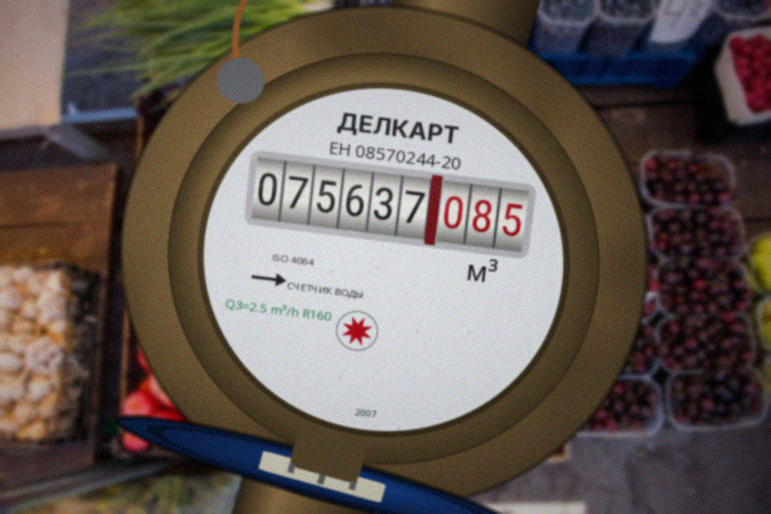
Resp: 75637.085 m³
